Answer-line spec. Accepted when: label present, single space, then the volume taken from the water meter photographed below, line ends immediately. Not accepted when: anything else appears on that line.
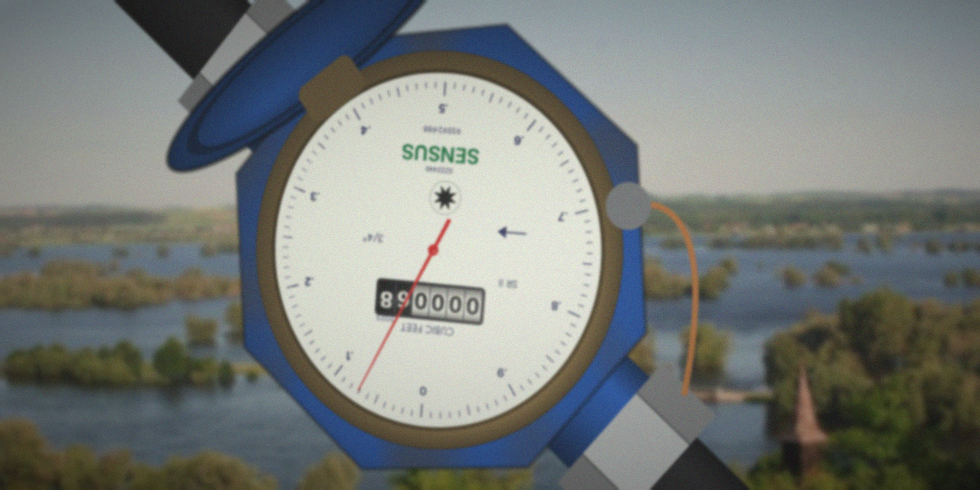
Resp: 68.07 ft³
